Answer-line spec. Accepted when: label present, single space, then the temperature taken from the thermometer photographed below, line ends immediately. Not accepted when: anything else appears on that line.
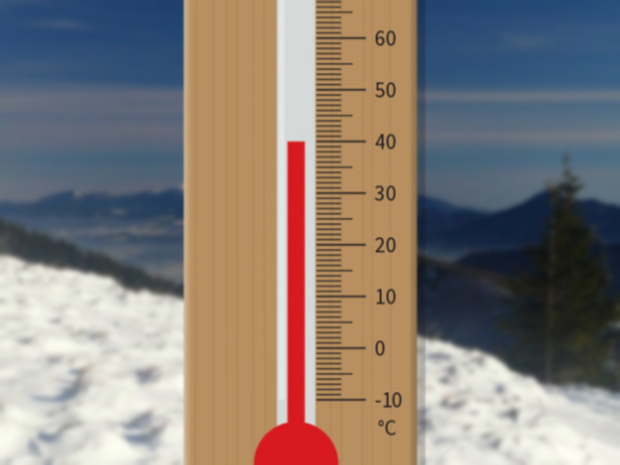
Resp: 40 °C
